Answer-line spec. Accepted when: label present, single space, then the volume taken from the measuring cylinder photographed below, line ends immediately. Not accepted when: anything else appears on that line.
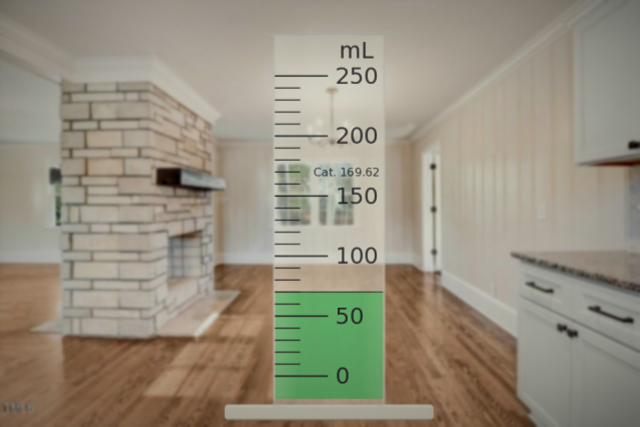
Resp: 70 mL
